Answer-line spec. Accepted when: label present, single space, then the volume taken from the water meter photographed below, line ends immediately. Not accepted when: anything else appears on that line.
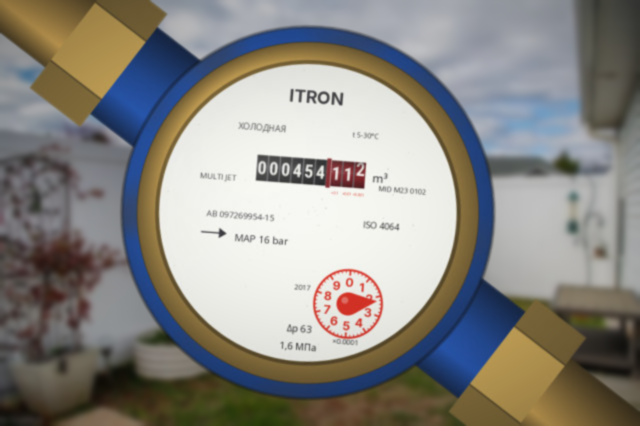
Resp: 454.1122 m³
